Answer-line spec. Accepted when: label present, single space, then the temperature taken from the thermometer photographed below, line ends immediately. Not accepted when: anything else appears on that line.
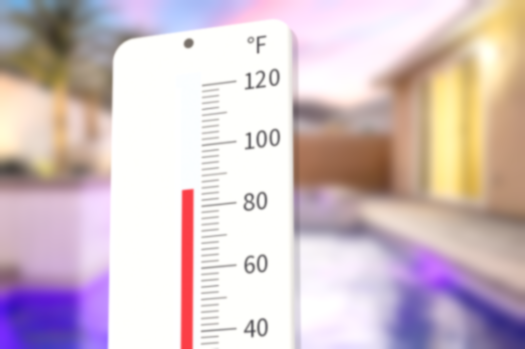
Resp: 86 °F
